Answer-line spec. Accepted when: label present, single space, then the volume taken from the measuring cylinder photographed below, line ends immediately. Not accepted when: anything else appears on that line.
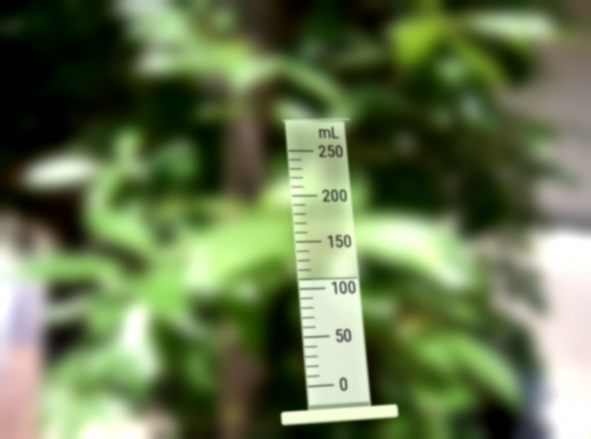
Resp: 110 mL
